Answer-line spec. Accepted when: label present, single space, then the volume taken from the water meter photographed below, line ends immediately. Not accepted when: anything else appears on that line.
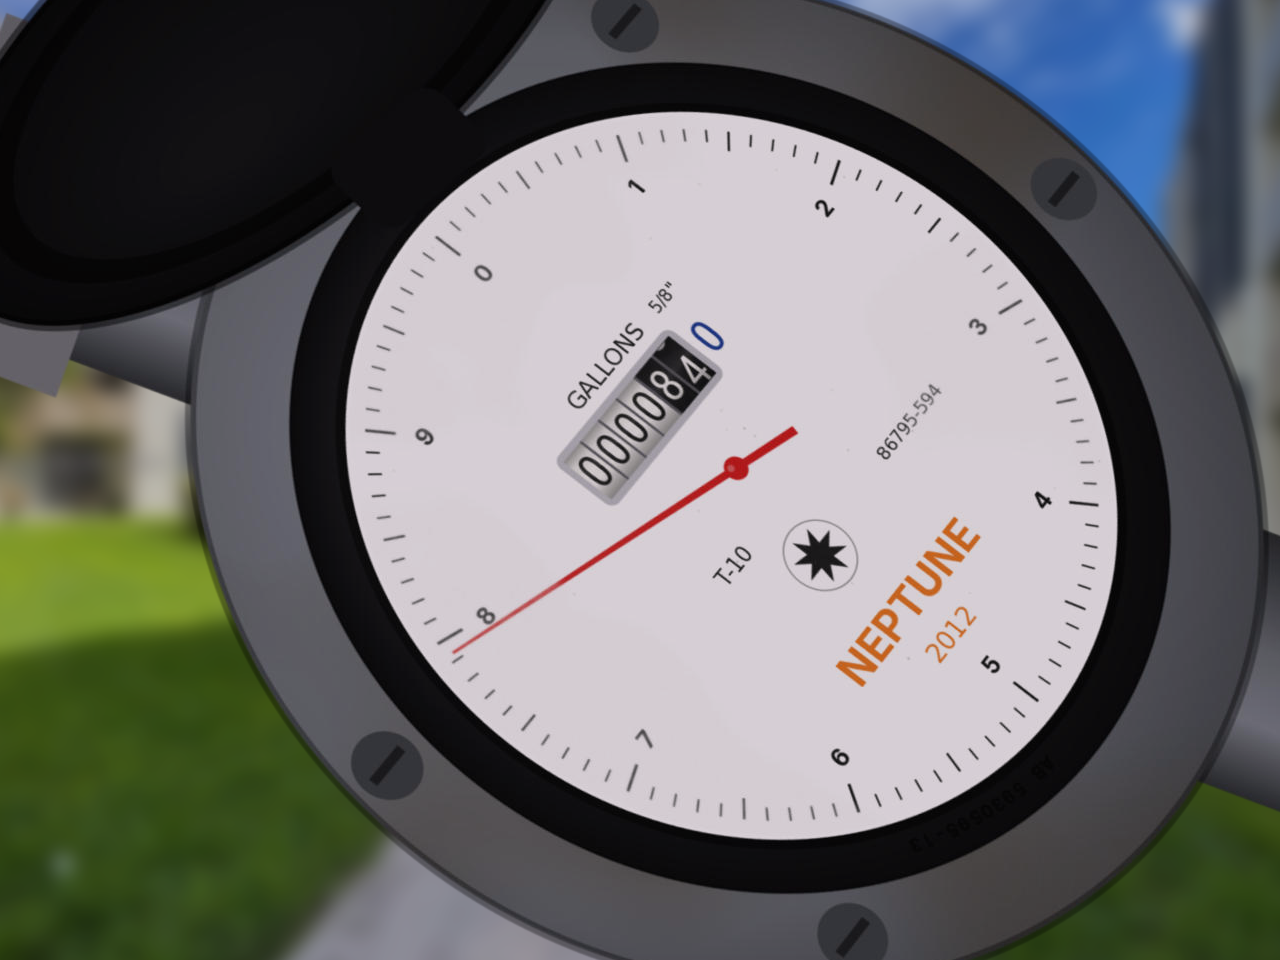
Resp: 837.9 gal
